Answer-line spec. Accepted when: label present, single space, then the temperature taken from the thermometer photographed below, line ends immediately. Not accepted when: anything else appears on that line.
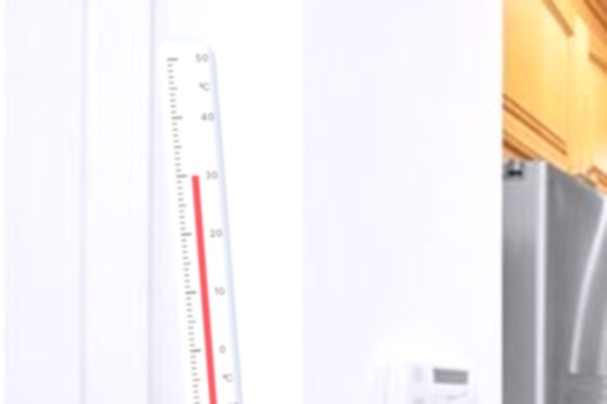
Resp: 30 °C
